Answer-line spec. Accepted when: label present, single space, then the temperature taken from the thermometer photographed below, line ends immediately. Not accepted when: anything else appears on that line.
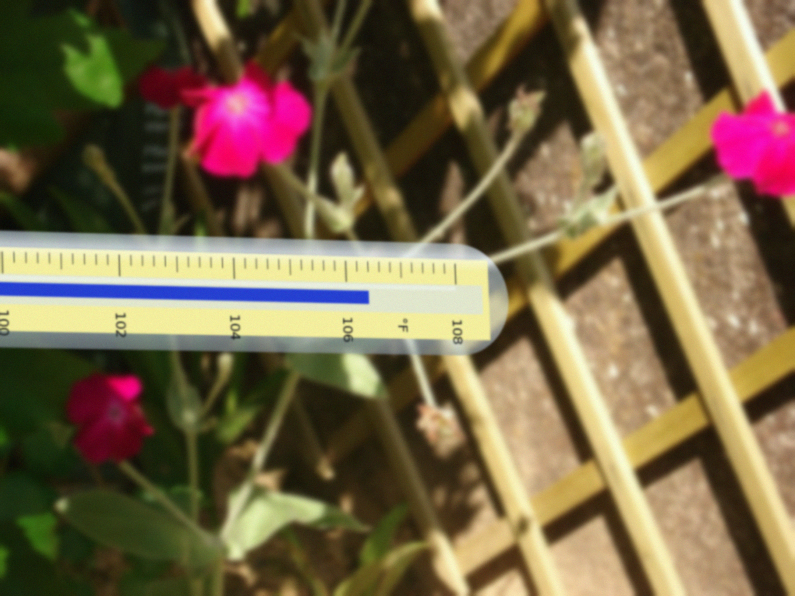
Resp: 106.4 °F
